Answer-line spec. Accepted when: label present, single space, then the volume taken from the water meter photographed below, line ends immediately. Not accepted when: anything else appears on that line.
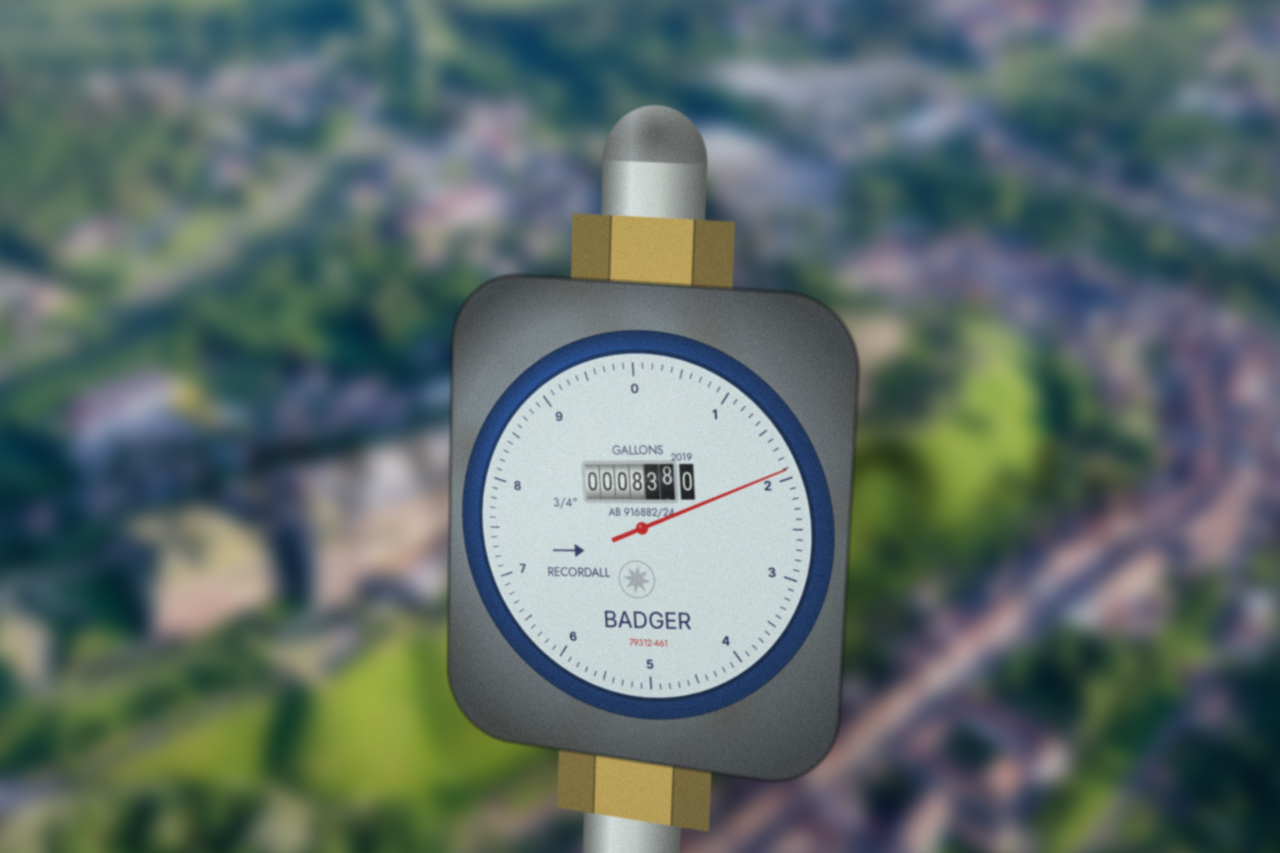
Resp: 8381.9 gal
